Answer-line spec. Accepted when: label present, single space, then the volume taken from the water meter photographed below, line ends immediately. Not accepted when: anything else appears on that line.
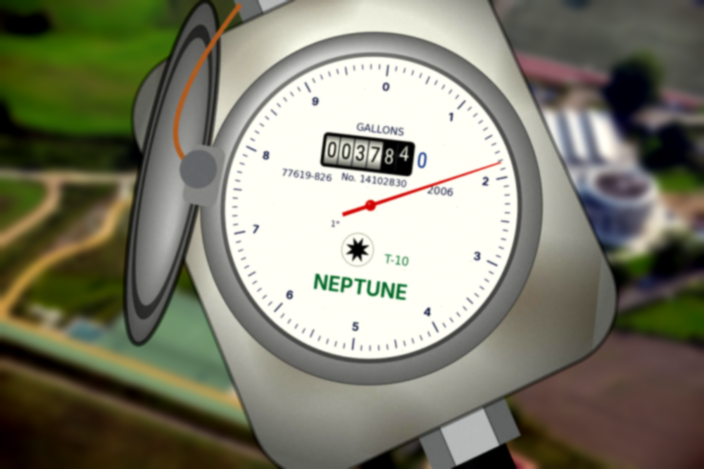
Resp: 37841.8 gal
